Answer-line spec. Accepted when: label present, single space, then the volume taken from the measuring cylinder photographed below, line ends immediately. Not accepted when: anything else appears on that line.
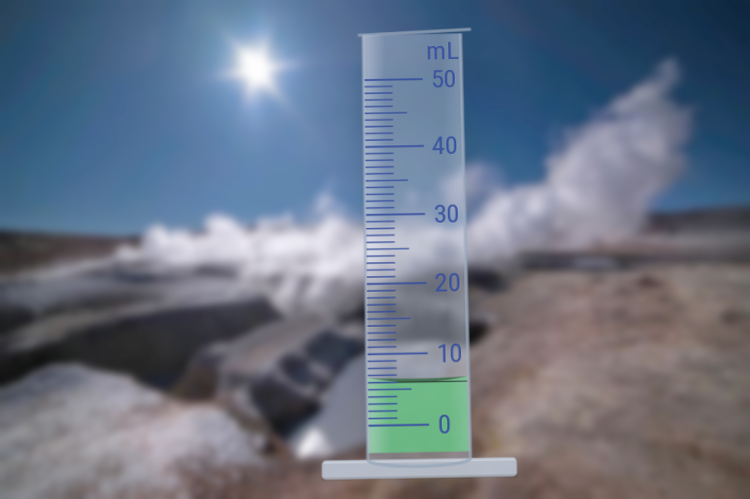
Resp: 6 mL
